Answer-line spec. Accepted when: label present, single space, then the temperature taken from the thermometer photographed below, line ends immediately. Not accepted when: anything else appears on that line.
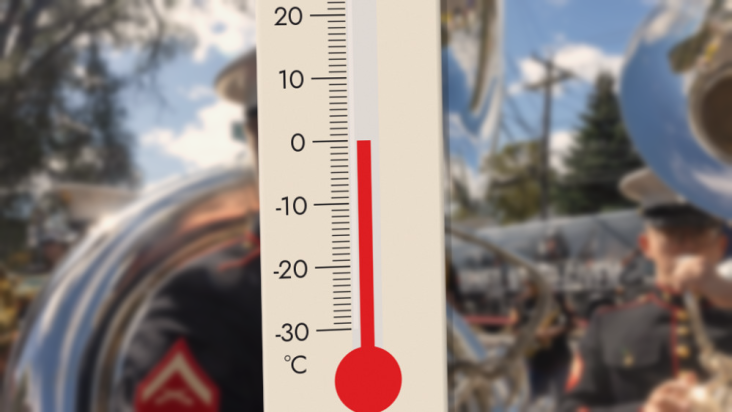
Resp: 0 °C
